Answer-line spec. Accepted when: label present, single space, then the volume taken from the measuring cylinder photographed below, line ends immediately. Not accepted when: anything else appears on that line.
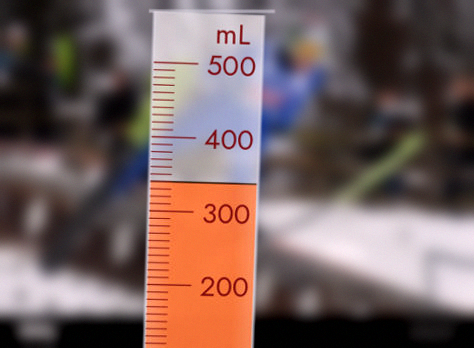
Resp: 340 mL
